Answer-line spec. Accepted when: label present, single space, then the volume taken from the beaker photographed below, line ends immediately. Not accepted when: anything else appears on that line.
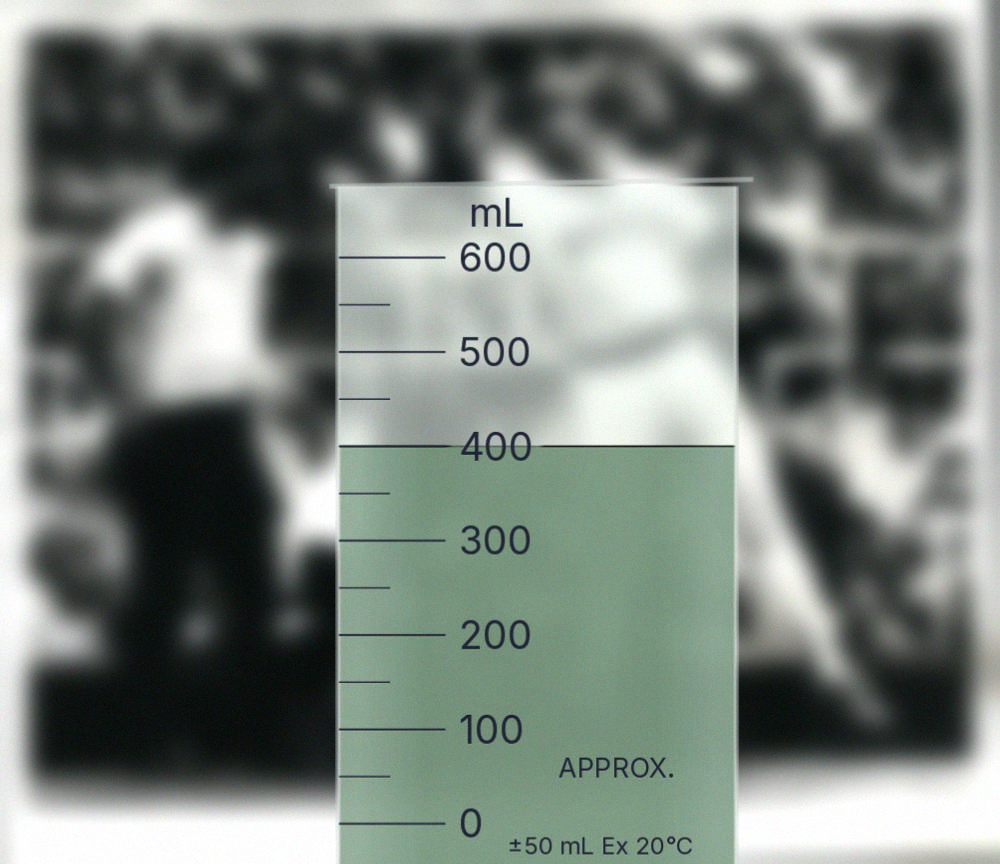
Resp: 400 mL
